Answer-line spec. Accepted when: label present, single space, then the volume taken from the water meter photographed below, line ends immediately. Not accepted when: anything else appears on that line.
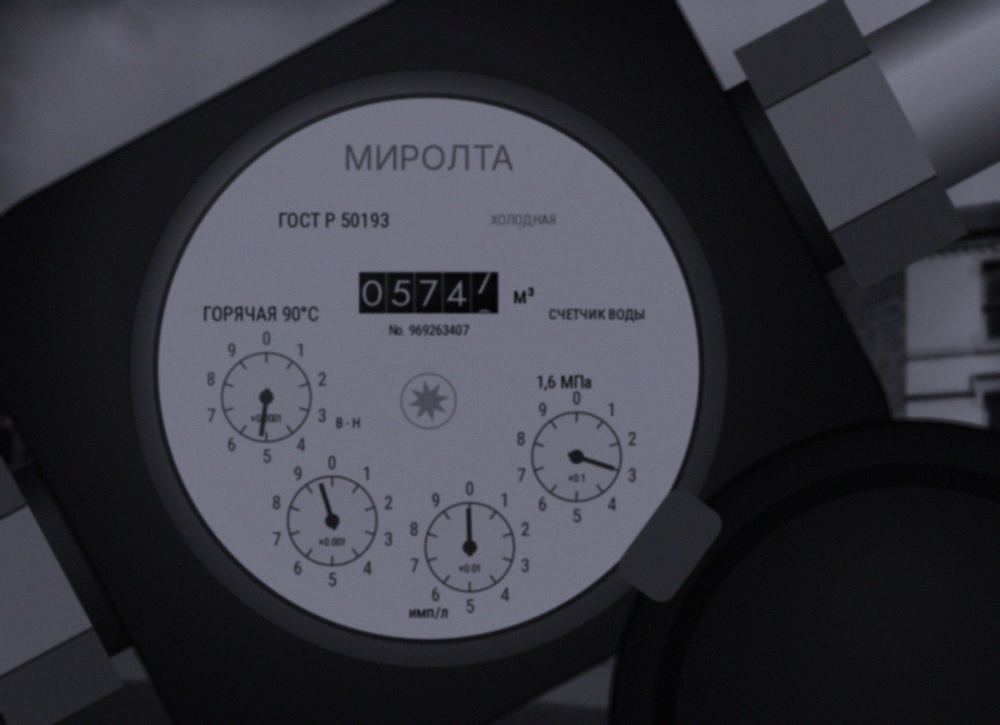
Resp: 5747.2995 m³
